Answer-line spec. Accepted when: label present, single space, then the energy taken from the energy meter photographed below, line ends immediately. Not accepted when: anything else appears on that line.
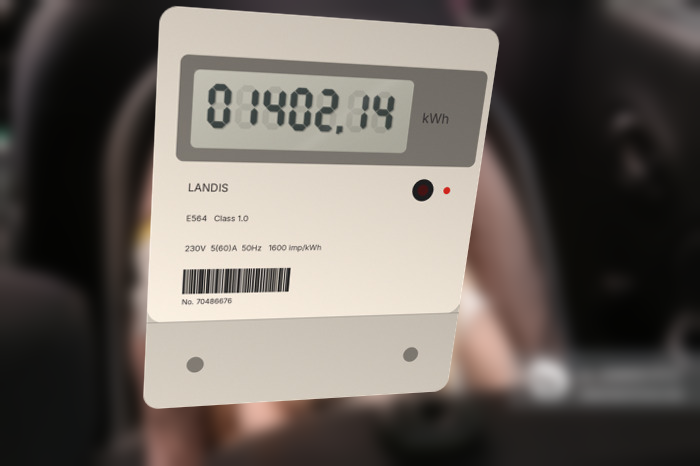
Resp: 1402.14 kWh
